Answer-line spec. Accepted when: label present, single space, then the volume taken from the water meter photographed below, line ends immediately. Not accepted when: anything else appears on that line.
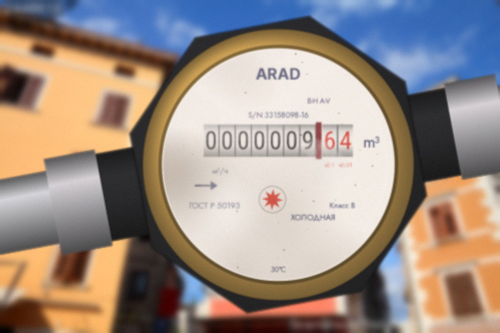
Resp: 9.64 m³
